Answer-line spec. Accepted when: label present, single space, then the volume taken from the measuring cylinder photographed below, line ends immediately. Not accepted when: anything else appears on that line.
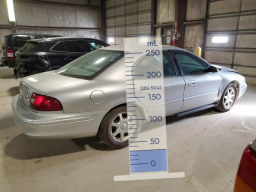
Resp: 30 mL
